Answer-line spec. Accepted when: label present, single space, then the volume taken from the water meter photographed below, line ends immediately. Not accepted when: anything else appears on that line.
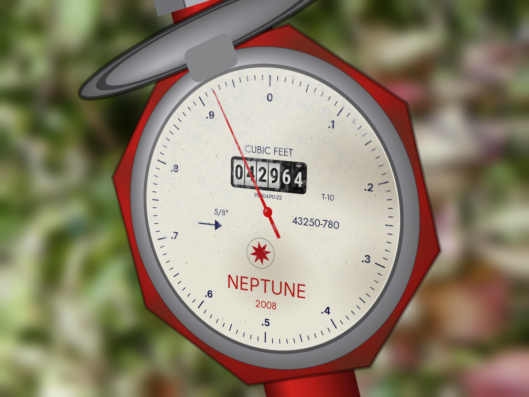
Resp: 42963.92 ft³
